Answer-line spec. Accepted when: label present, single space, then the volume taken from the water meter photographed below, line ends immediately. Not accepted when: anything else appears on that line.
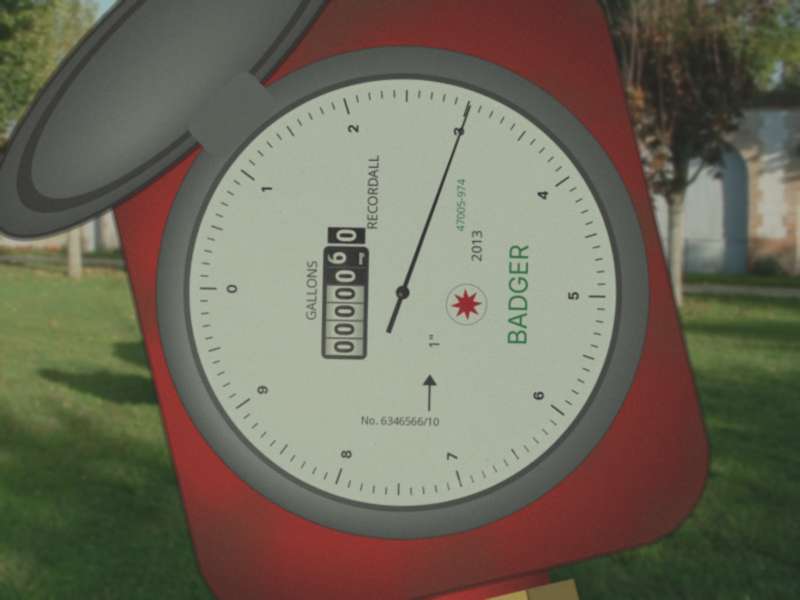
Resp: 63.0 gal
